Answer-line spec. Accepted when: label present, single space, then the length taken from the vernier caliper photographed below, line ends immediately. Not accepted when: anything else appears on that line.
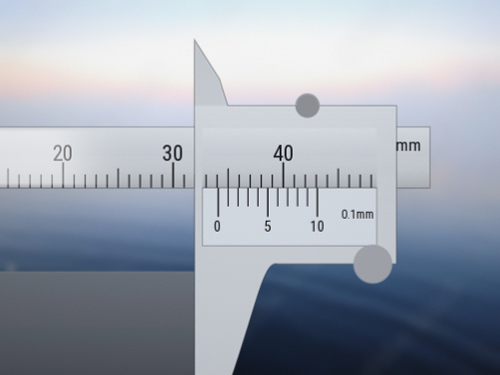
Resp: 34.1 mm
